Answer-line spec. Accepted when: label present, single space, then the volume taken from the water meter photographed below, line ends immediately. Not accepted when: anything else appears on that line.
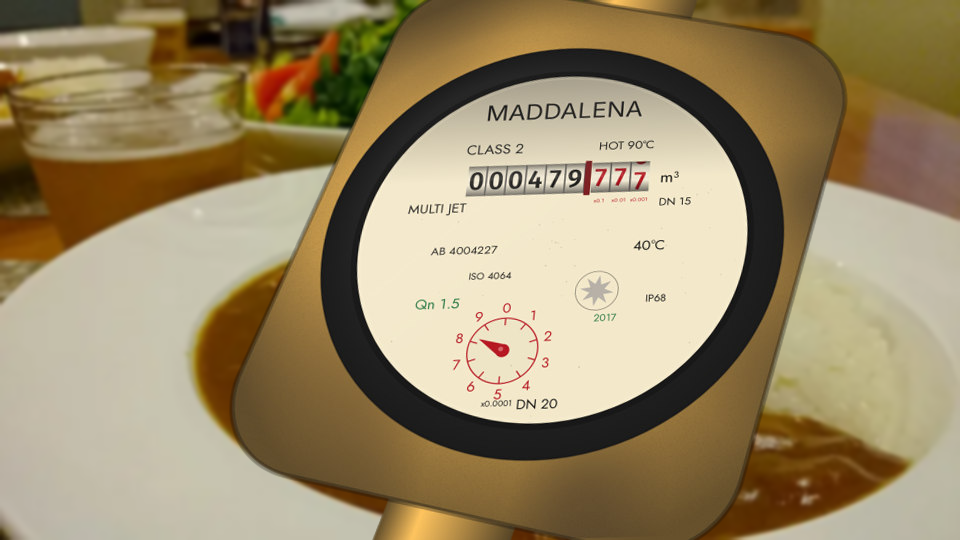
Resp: 479.7768 m³
